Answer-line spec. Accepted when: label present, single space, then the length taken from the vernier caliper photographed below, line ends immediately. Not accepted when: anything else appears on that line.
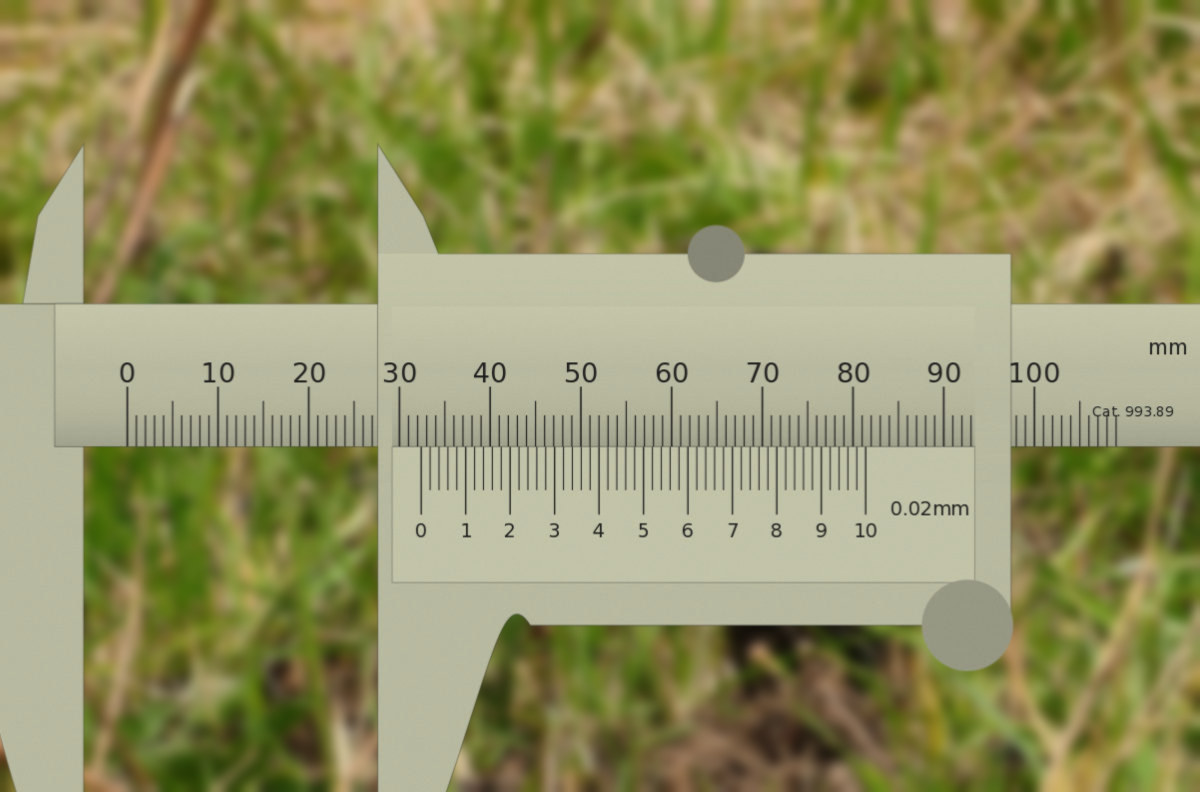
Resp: 32.4 mm
